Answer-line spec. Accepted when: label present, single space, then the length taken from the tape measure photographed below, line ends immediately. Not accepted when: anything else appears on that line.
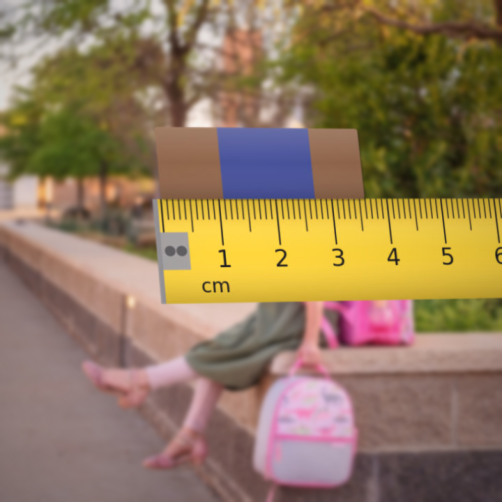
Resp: 3.6 cm
